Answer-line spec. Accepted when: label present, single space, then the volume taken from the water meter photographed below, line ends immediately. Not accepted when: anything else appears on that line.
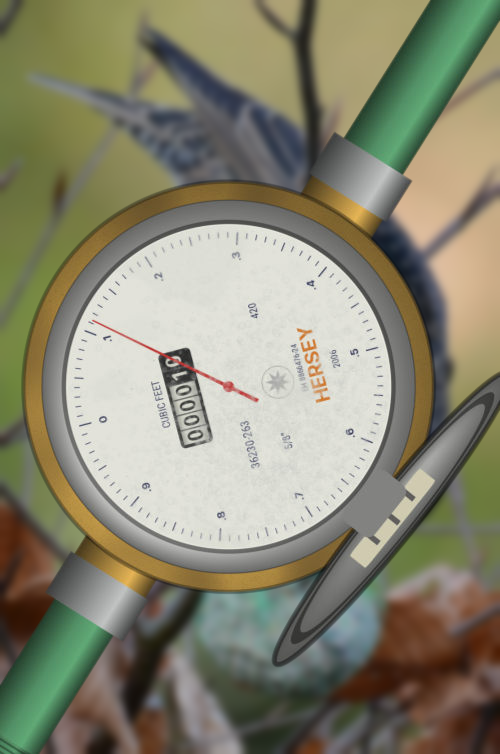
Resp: 10.11 ft³
